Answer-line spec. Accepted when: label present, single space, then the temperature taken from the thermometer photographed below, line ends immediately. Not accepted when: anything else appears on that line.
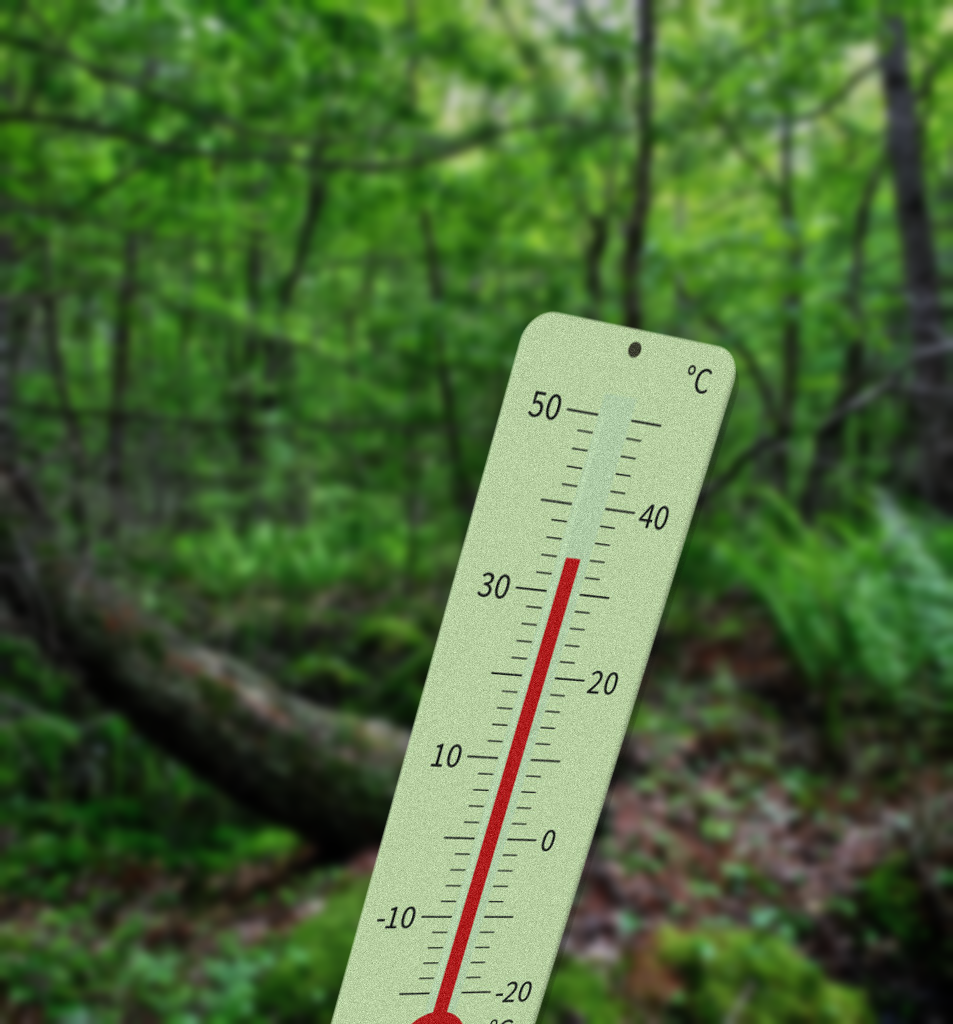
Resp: 34 °C
